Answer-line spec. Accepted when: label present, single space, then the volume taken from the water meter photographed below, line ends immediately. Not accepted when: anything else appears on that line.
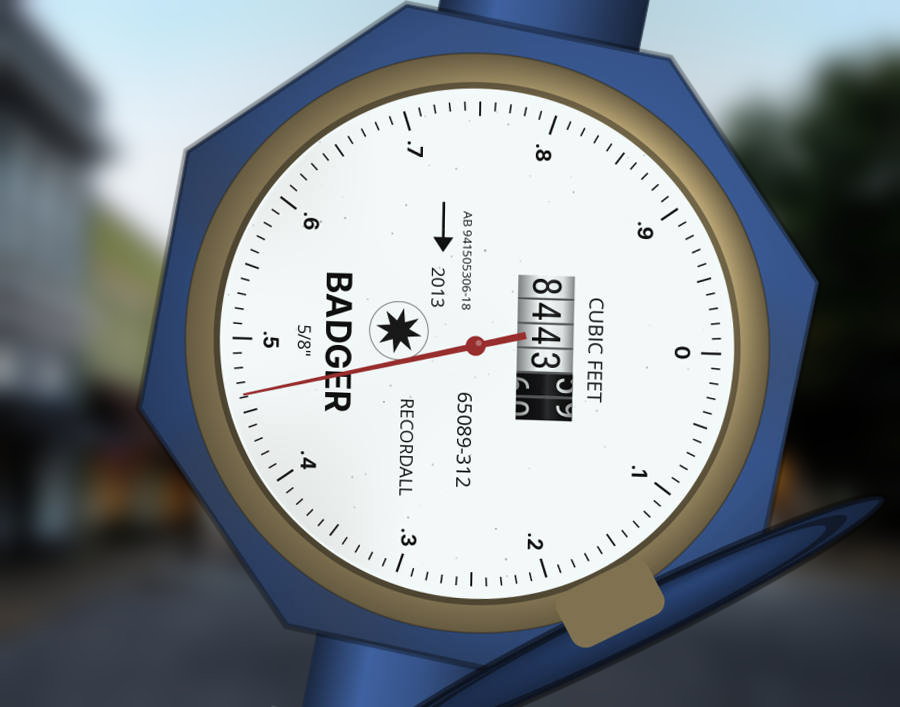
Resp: 844359.46 ft³
